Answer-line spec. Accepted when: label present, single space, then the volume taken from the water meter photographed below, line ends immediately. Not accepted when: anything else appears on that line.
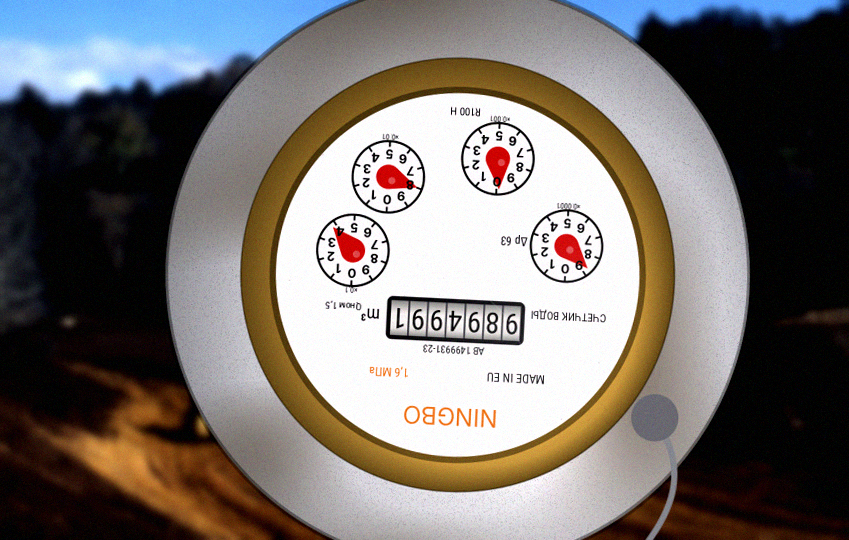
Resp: 9894991.3798 m³
